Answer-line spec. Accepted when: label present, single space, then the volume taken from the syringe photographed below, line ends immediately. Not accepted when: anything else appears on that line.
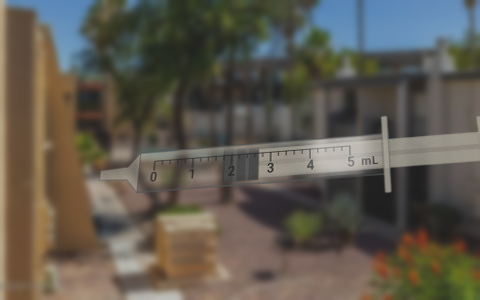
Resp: 1.8 mL
